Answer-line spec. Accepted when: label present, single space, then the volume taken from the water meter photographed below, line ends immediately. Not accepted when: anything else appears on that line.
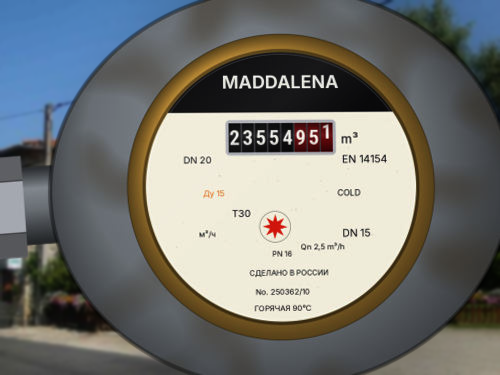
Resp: 23554.951 m³
